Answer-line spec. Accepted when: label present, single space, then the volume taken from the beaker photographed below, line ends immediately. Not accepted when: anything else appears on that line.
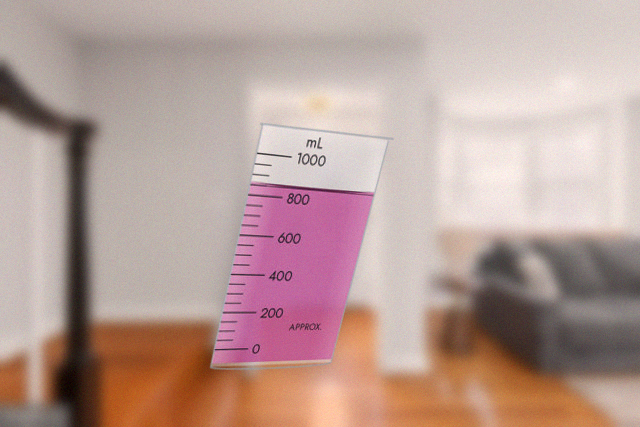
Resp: 850 mL
